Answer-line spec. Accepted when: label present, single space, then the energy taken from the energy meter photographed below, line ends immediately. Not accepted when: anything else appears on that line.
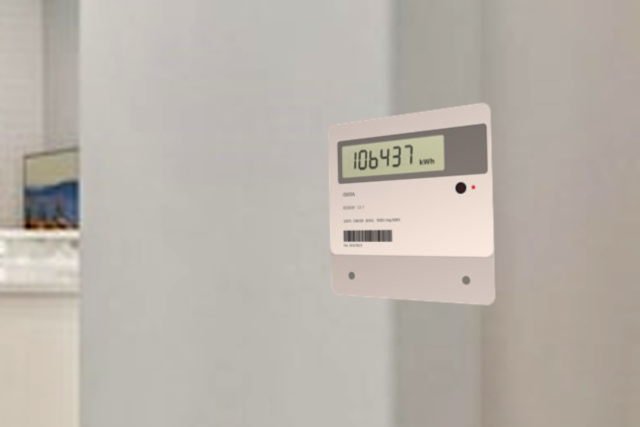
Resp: 106437 kWh
